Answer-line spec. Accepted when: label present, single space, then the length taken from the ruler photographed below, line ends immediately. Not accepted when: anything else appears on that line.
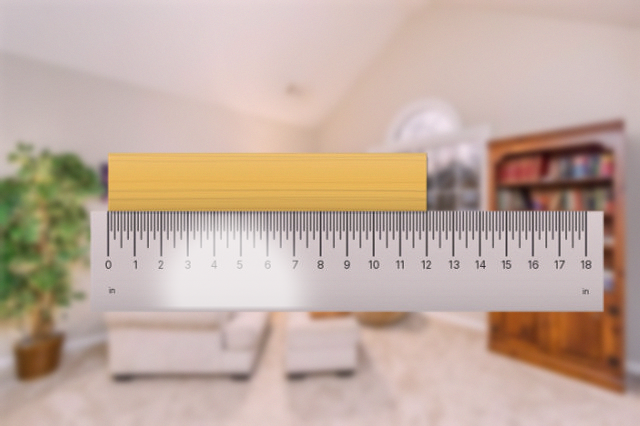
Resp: 12 in
